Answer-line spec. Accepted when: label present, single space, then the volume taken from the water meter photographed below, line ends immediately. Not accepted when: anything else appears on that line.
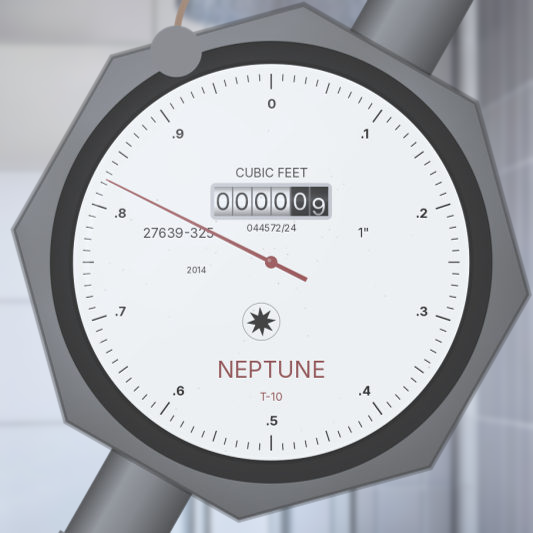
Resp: 8.82 ft³
